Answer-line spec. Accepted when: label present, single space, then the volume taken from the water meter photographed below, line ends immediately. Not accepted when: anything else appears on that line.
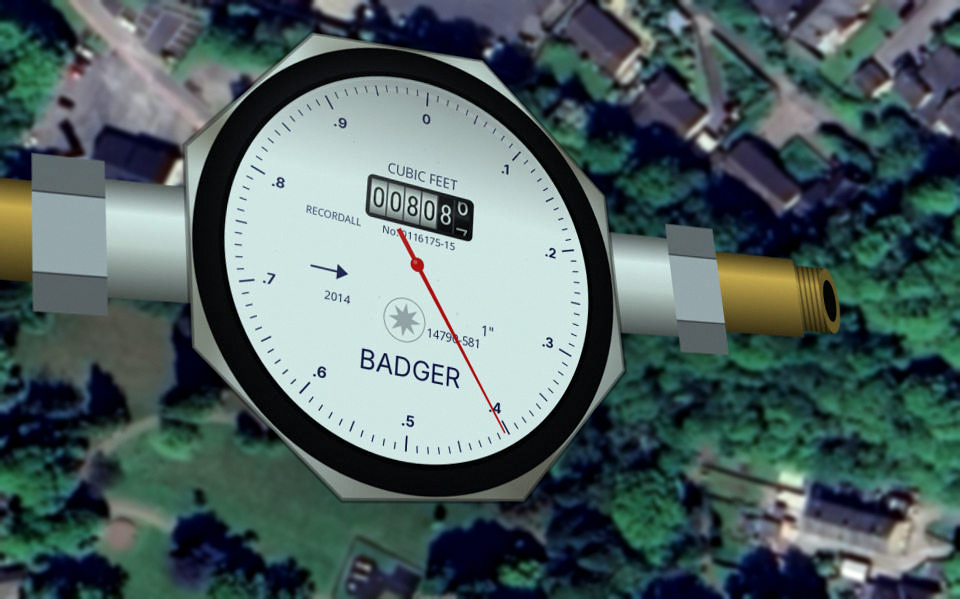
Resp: 8086.40 ft³
